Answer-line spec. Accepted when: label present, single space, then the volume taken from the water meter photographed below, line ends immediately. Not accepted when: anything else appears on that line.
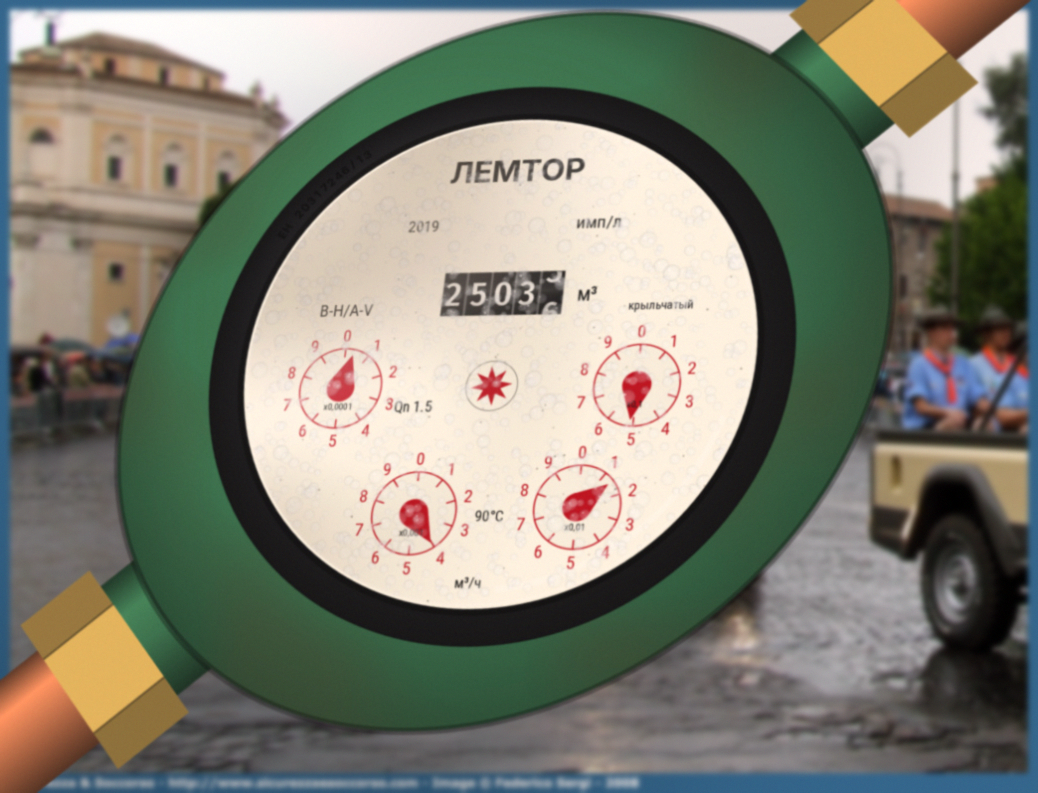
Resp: 25035.5140 m³
